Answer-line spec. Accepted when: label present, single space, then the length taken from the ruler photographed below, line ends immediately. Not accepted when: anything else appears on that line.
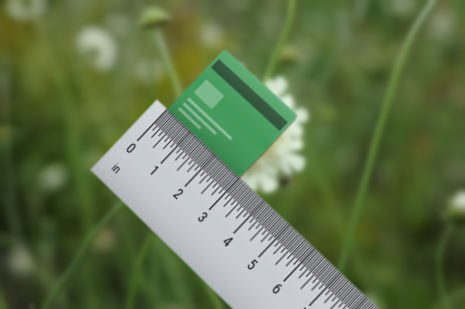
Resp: 3 in
